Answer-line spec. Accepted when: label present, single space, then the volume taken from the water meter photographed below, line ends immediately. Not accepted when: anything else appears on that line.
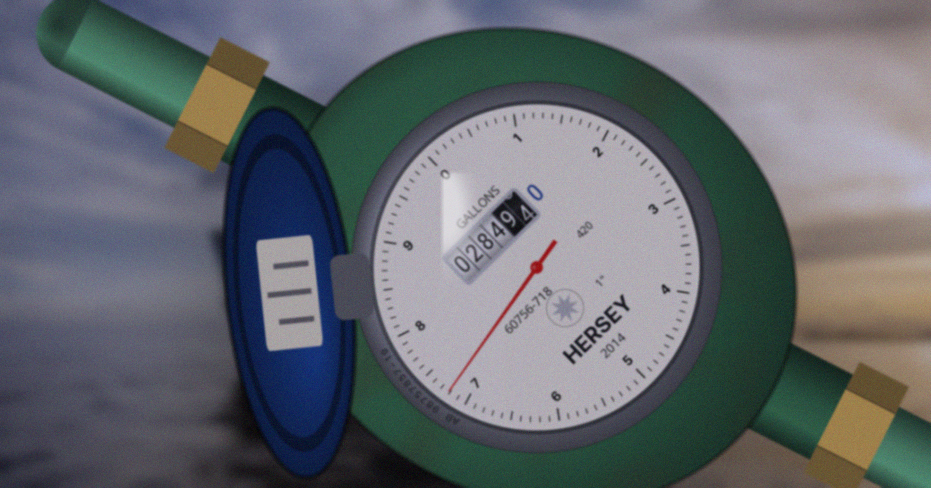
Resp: 284937.2 gal
